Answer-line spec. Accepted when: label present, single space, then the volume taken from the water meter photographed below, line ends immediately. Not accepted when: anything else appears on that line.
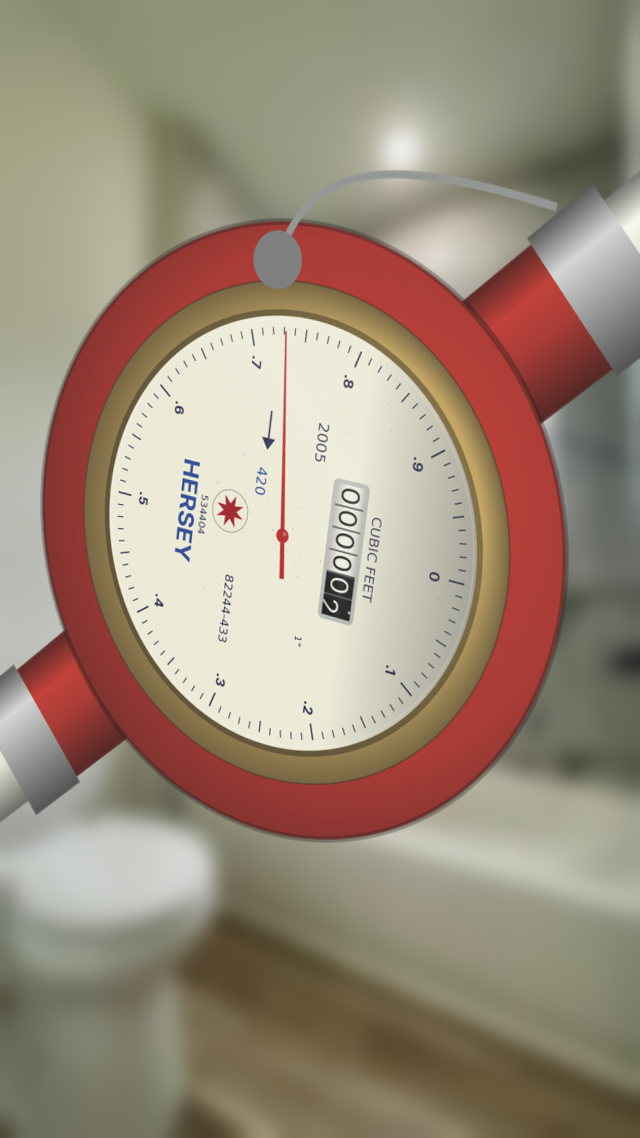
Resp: 1.73 ft³
